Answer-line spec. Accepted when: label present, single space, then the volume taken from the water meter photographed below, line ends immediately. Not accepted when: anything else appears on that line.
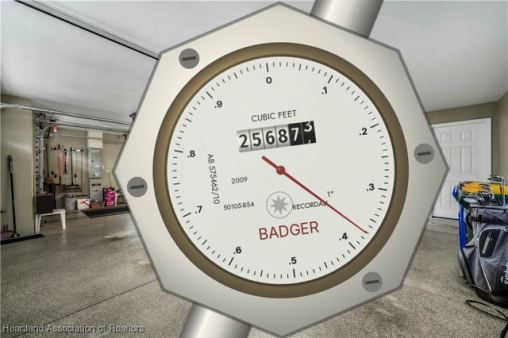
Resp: 256873.37 ft³
